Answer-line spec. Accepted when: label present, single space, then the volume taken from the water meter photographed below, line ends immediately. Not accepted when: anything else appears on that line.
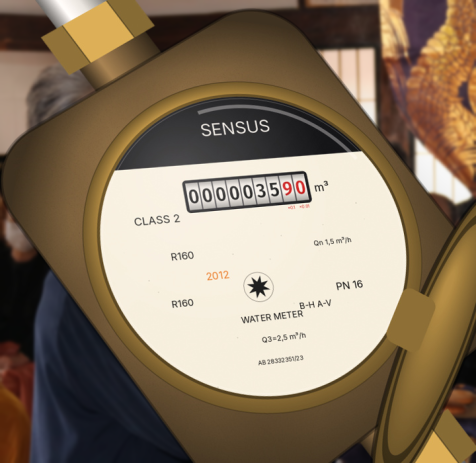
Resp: 35.90 m³
